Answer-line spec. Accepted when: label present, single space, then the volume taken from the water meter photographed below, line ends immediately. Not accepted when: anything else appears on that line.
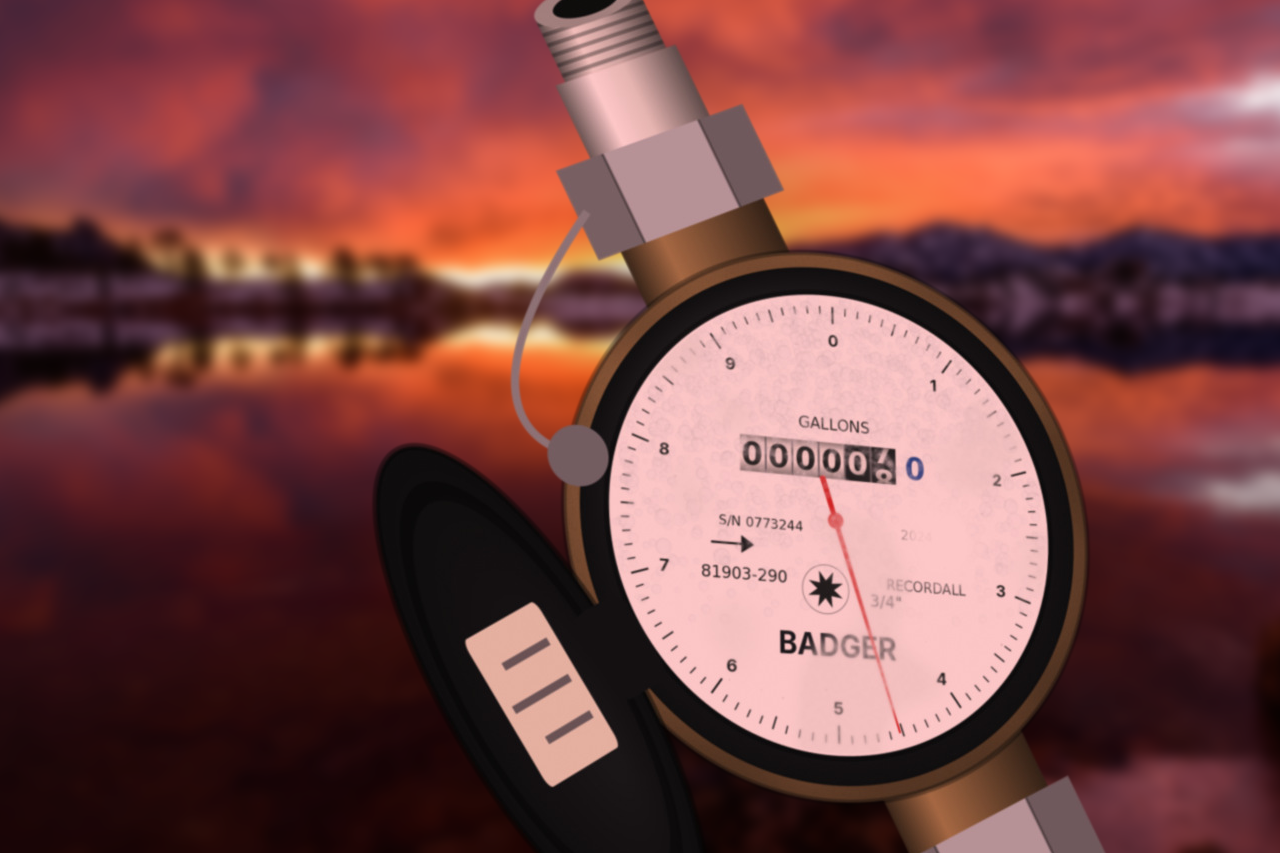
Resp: 74.5 gal
